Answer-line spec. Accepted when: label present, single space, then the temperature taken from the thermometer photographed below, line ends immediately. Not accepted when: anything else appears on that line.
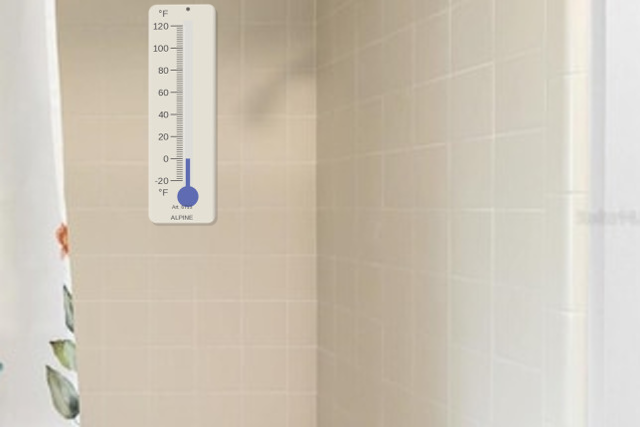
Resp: 0 °F
